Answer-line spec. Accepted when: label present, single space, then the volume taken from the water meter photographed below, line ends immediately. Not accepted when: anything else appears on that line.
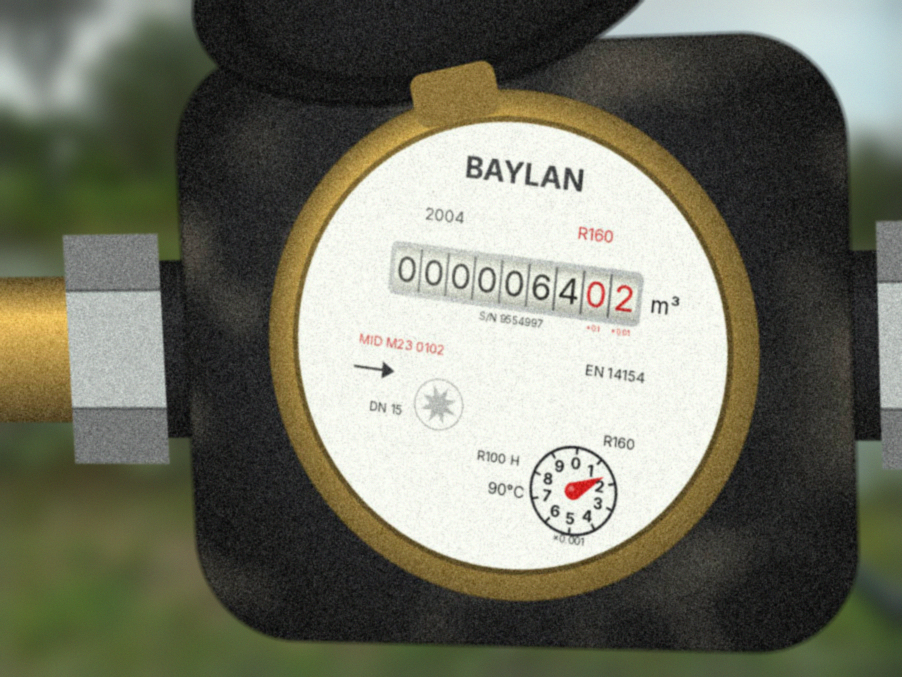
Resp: 64.021 m³
